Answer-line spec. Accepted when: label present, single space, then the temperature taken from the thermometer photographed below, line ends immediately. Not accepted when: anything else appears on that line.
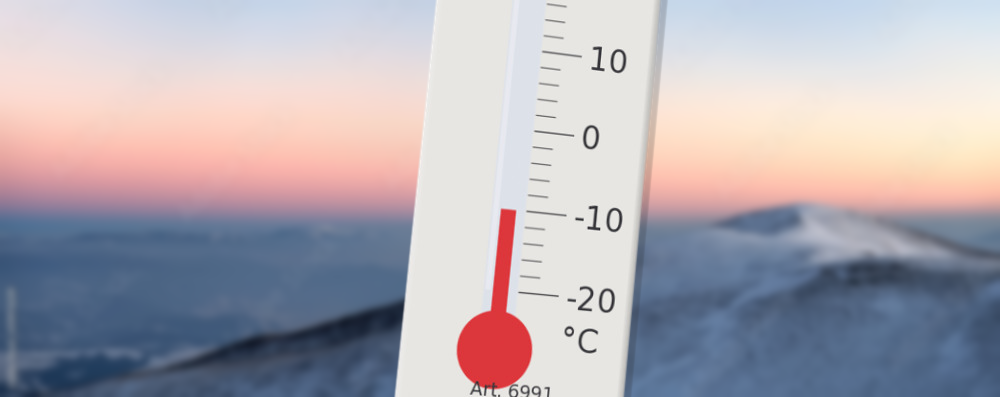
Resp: -10 °C
